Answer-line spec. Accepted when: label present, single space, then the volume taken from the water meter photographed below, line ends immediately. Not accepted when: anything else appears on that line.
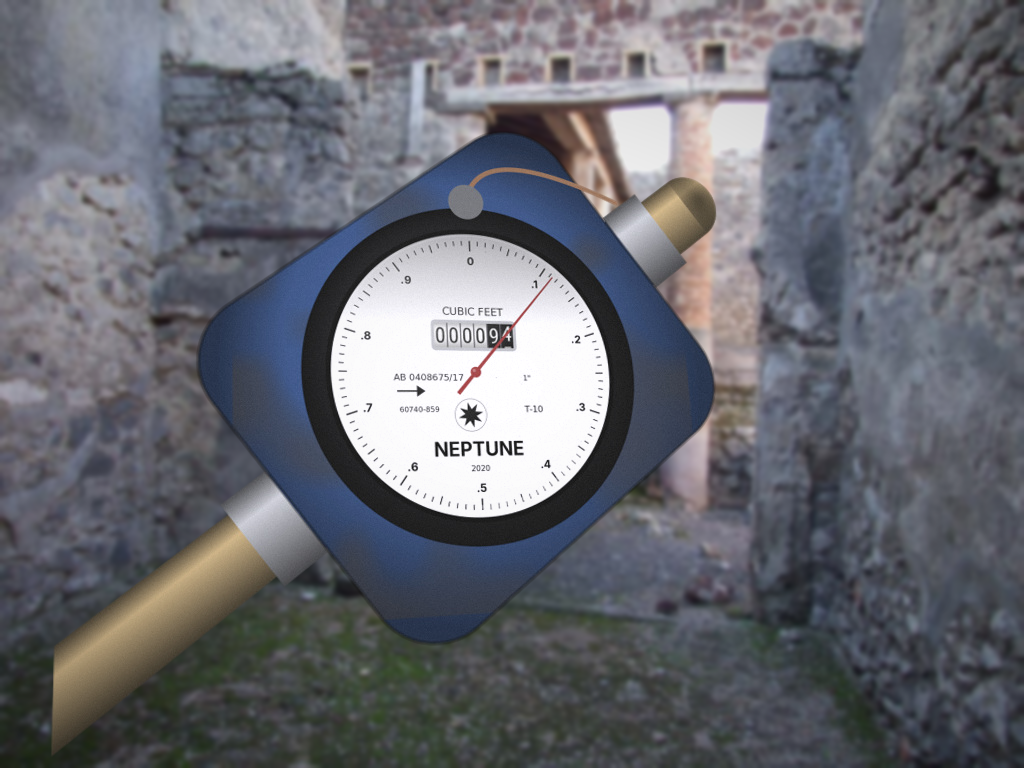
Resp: 94.11 ft³
